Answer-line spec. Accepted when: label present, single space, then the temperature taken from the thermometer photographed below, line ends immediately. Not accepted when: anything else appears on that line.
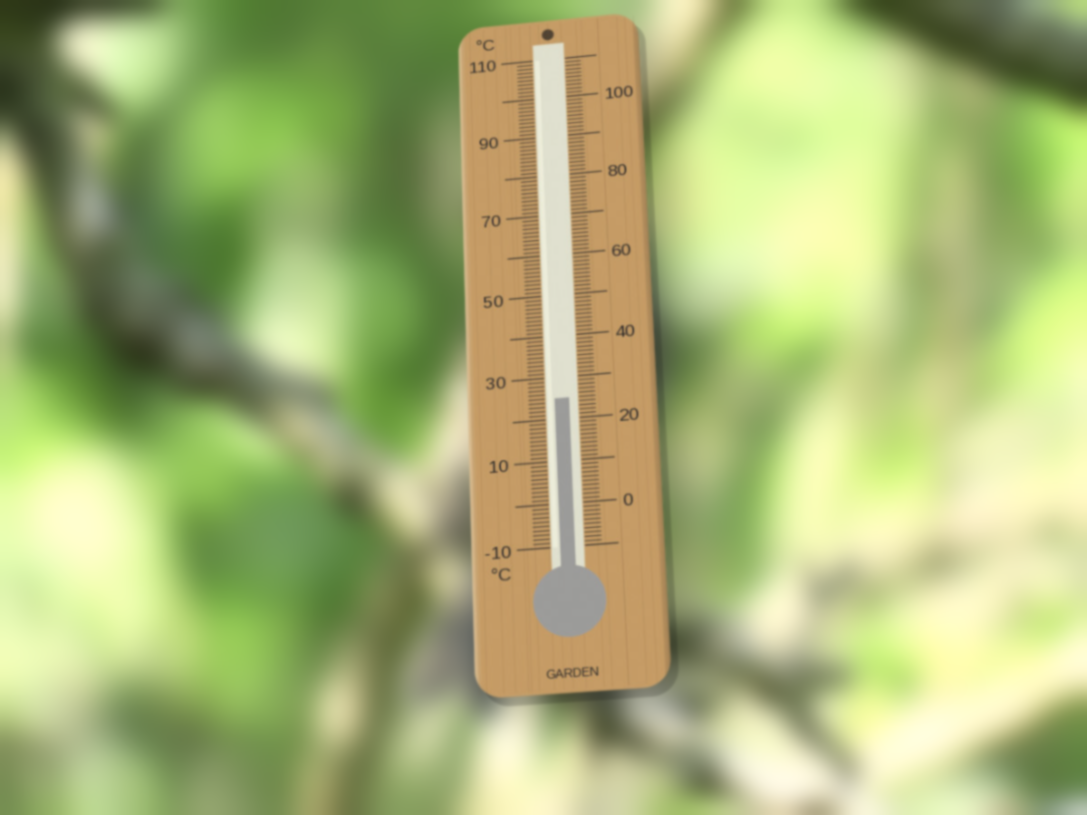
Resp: 25 °C
